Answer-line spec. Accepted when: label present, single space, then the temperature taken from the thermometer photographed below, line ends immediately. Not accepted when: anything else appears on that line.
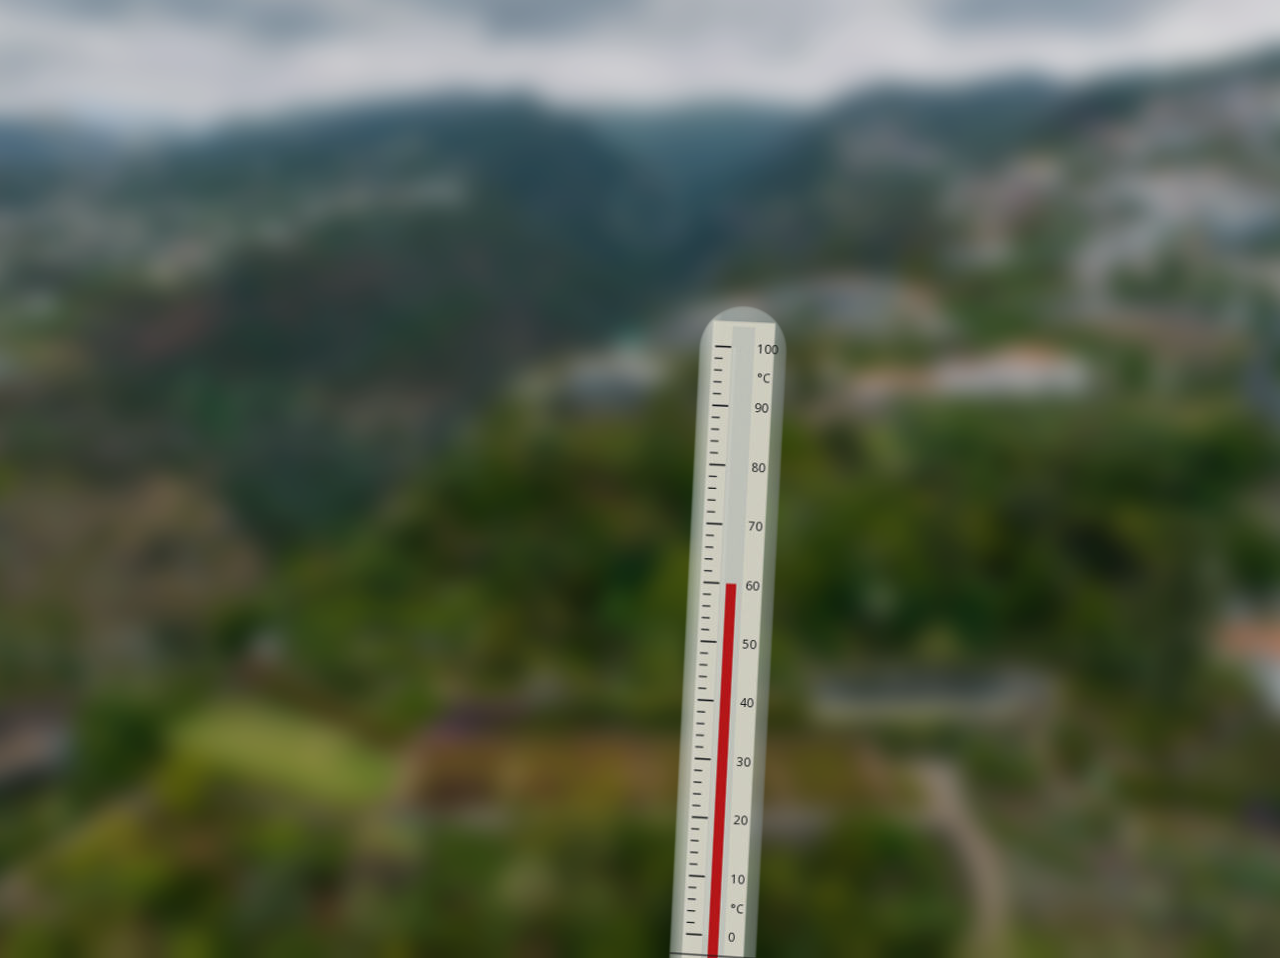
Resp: 60 °C
